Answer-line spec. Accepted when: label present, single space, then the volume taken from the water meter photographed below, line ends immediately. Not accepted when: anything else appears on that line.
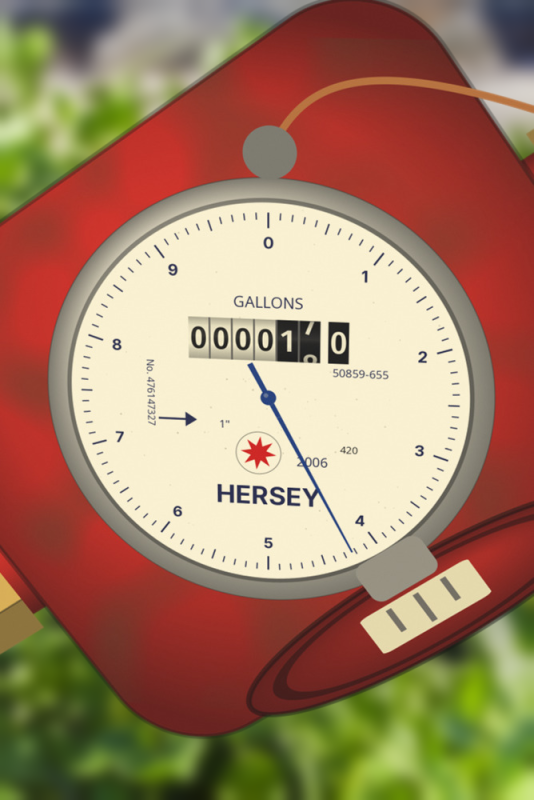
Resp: 174.2 gal
